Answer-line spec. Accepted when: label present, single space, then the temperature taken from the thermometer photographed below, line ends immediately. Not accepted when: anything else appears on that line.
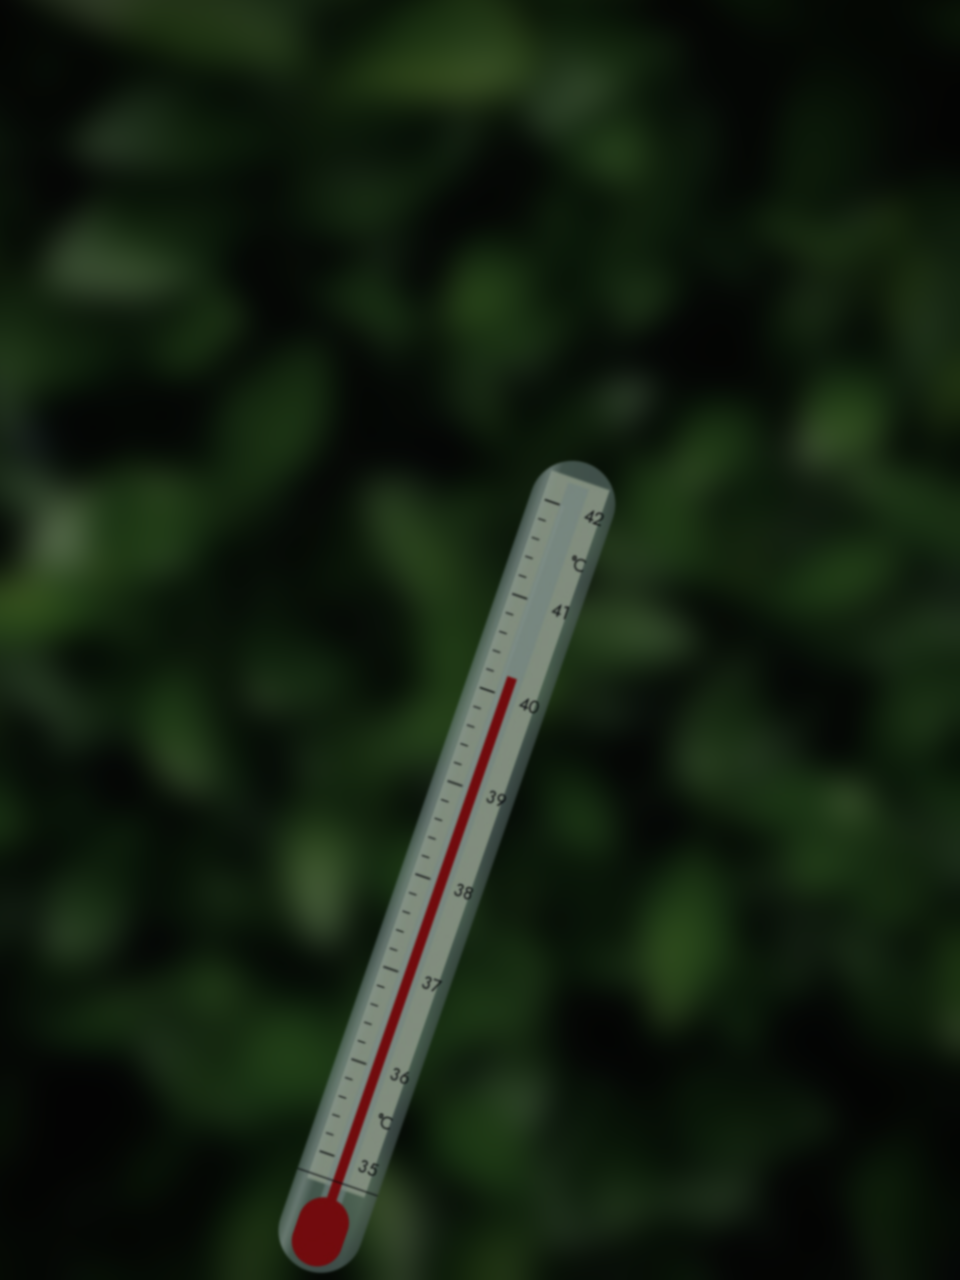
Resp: 40.2 °C
